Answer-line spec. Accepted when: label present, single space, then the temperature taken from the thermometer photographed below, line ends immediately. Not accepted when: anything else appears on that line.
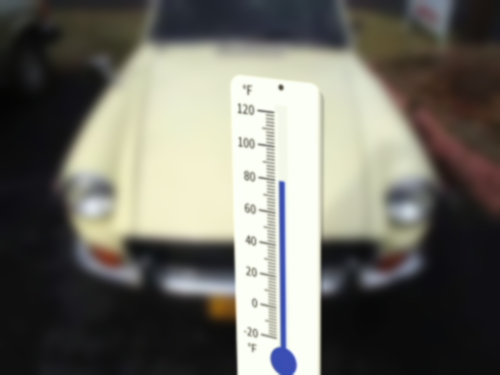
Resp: 80 °F
